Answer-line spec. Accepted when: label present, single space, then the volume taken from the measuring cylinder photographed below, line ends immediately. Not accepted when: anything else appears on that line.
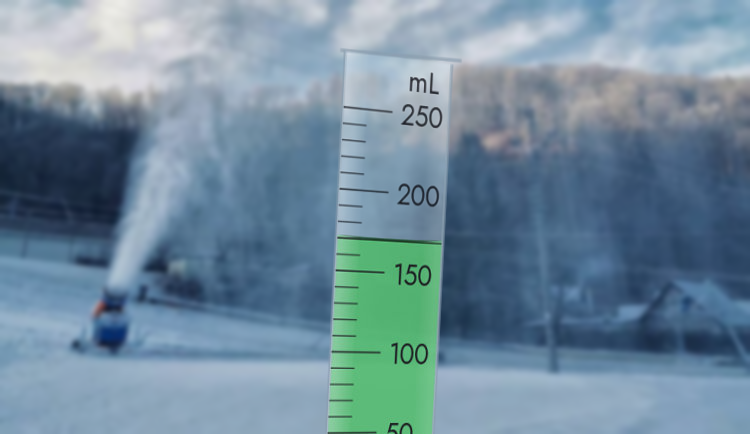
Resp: 170 mL
